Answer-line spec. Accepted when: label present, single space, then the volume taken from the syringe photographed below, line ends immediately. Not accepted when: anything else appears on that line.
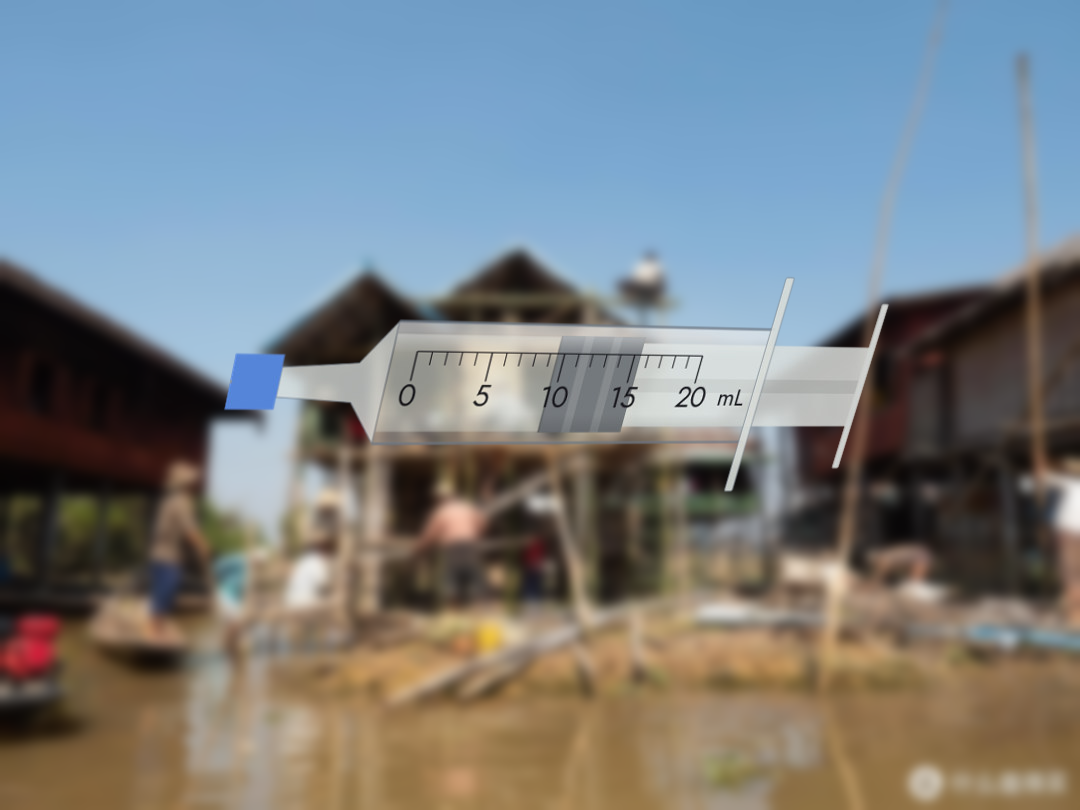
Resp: 9.5 mL
